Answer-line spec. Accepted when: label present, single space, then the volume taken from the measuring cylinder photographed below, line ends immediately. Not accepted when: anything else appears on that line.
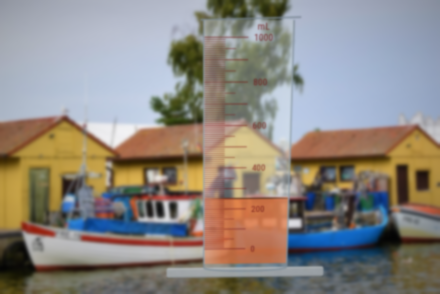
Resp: 250 mL
